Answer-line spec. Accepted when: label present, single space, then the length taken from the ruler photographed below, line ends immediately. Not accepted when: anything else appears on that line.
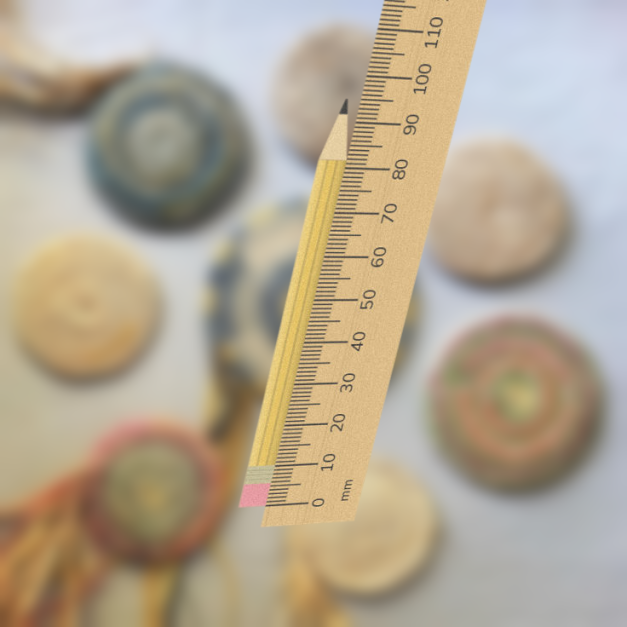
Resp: 95 mm
